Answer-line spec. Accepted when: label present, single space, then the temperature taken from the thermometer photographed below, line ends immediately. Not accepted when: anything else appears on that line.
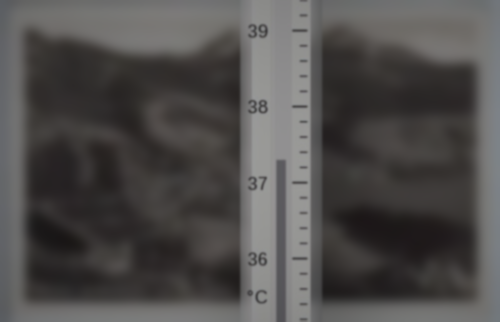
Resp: 37.3 °C
